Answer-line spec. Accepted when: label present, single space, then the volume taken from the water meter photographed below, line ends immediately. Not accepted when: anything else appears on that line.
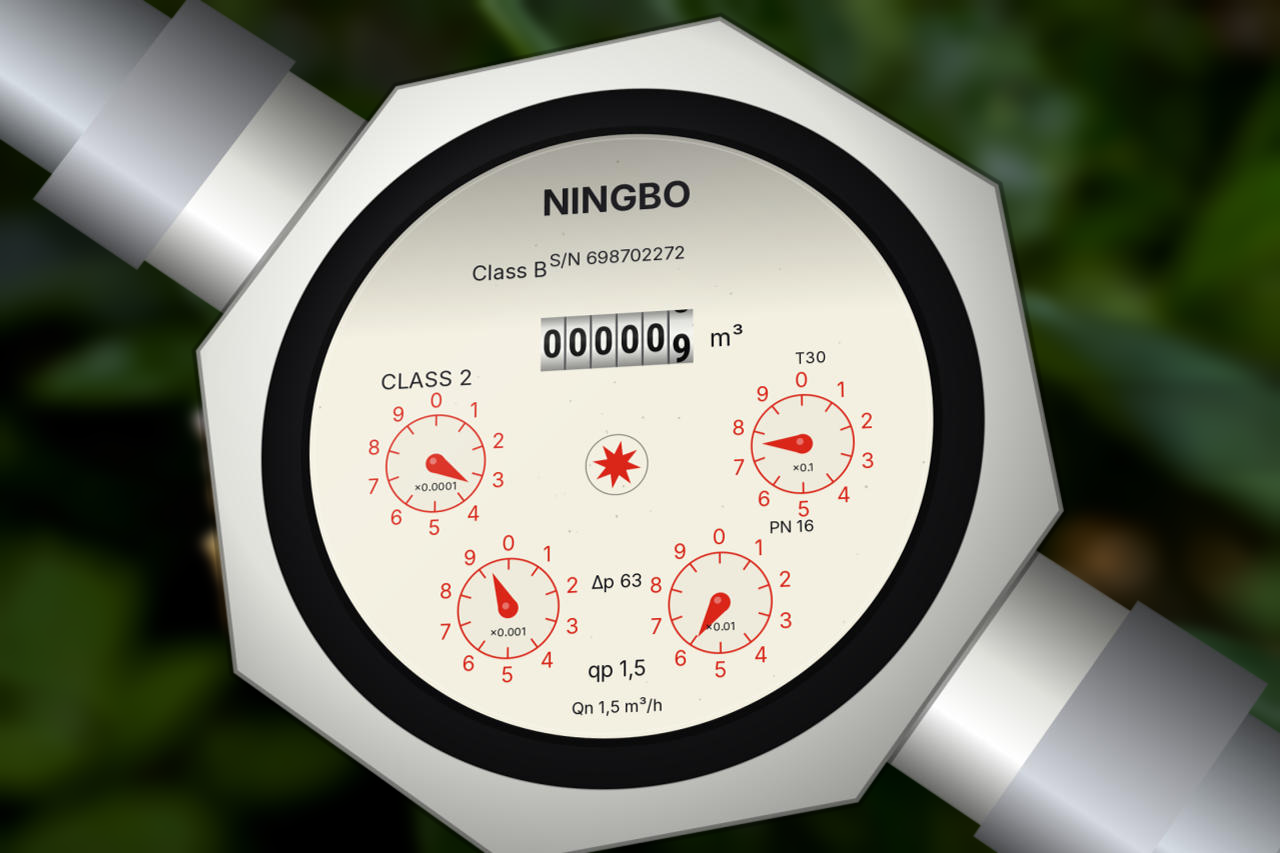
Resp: 8.7593 m³
